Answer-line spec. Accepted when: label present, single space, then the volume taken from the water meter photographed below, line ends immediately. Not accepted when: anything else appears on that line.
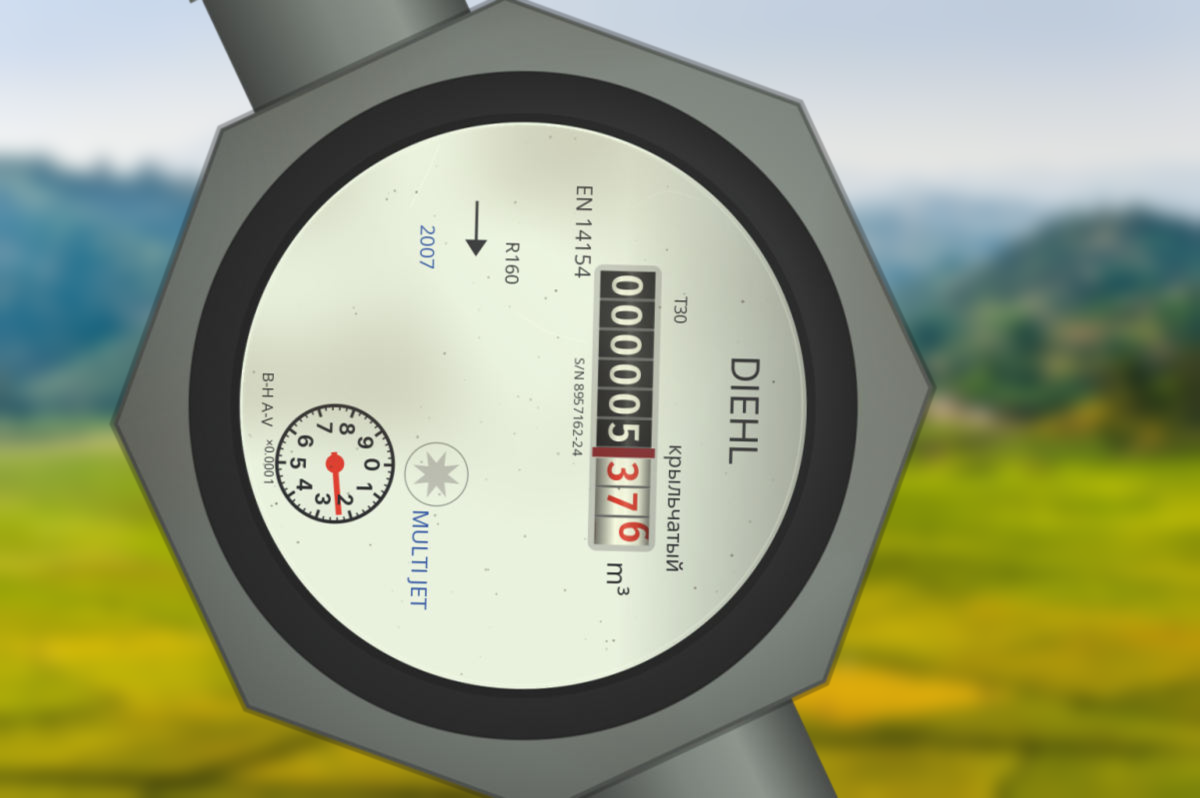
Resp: 5.3762 m³
